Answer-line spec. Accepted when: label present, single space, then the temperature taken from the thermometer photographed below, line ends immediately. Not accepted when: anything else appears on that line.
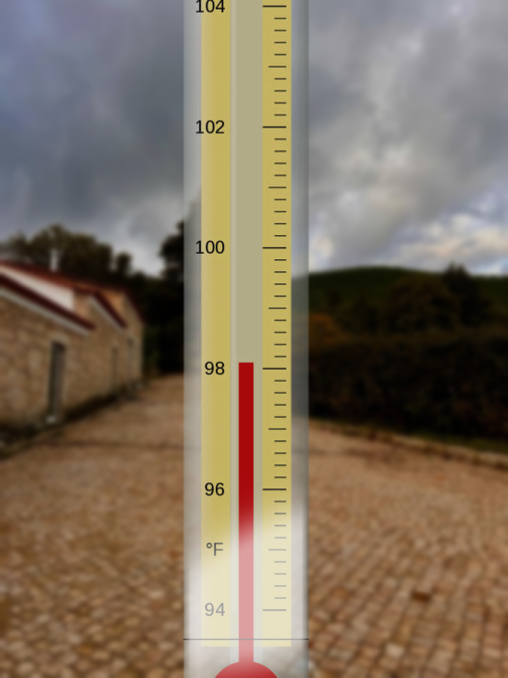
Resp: 98.1 °F
